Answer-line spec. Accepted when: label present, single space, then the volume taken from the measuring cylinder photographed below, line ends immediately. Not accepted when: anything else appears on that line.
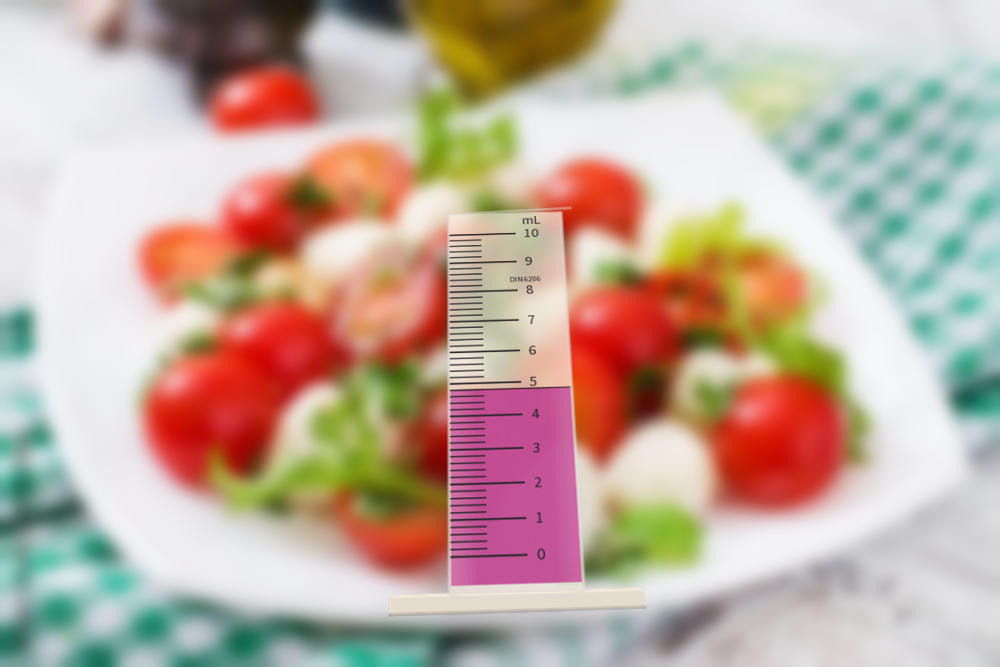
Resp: 4.8 mL
